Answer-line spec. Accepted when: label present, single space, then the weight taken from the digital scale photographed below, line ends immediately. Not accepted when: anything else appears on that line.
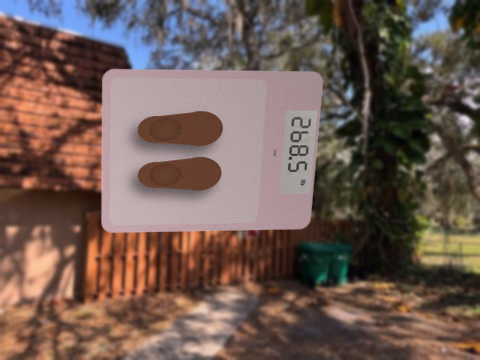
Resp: 268.5 lb
